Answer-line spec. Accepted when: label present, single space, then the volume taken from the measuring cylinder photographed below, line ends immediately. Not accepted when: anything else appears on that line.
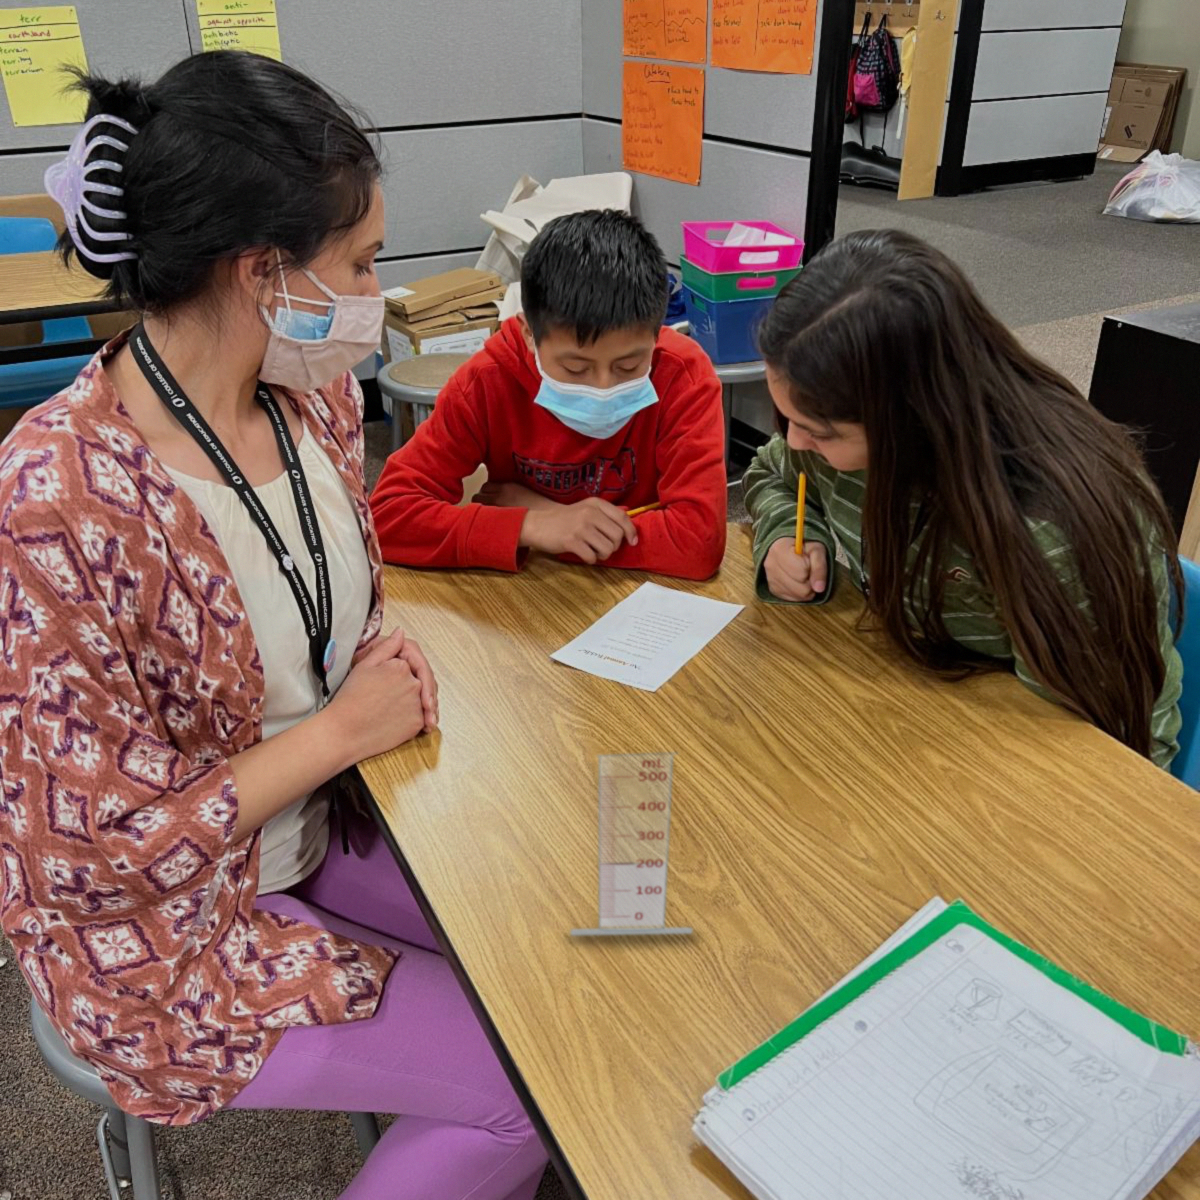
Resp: 200 mL
